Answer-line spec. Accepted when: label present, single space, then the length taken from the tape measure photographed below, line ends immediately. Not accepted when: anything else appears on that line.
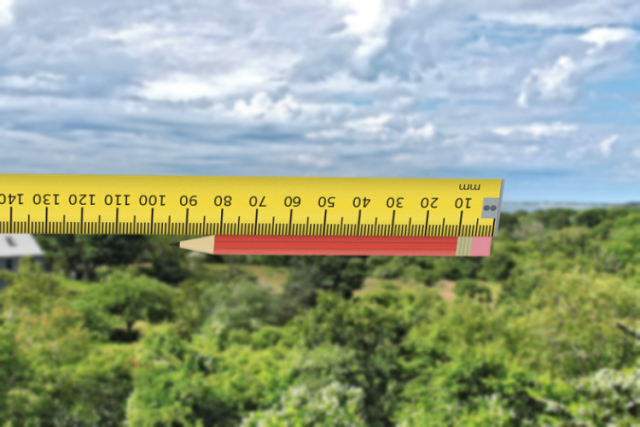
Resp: 95 mm
